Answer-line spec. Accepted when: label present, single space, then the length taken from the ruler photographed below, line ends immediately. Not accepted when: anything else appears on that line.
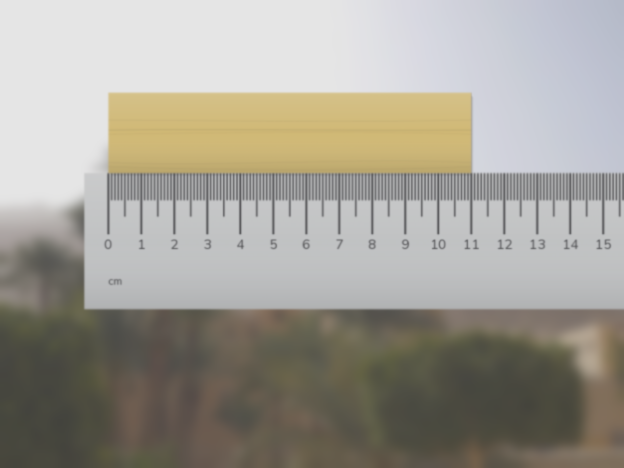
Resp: 11 cm
